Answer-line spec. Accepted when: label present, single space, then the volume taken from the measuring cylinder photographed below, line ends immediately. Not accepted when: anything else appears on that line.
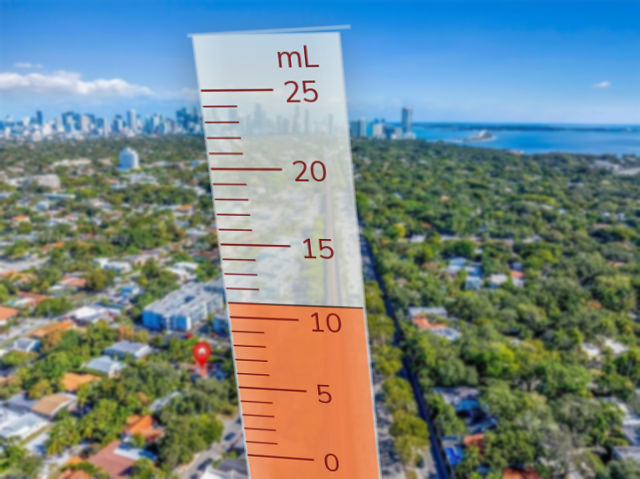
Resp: 11 mL
